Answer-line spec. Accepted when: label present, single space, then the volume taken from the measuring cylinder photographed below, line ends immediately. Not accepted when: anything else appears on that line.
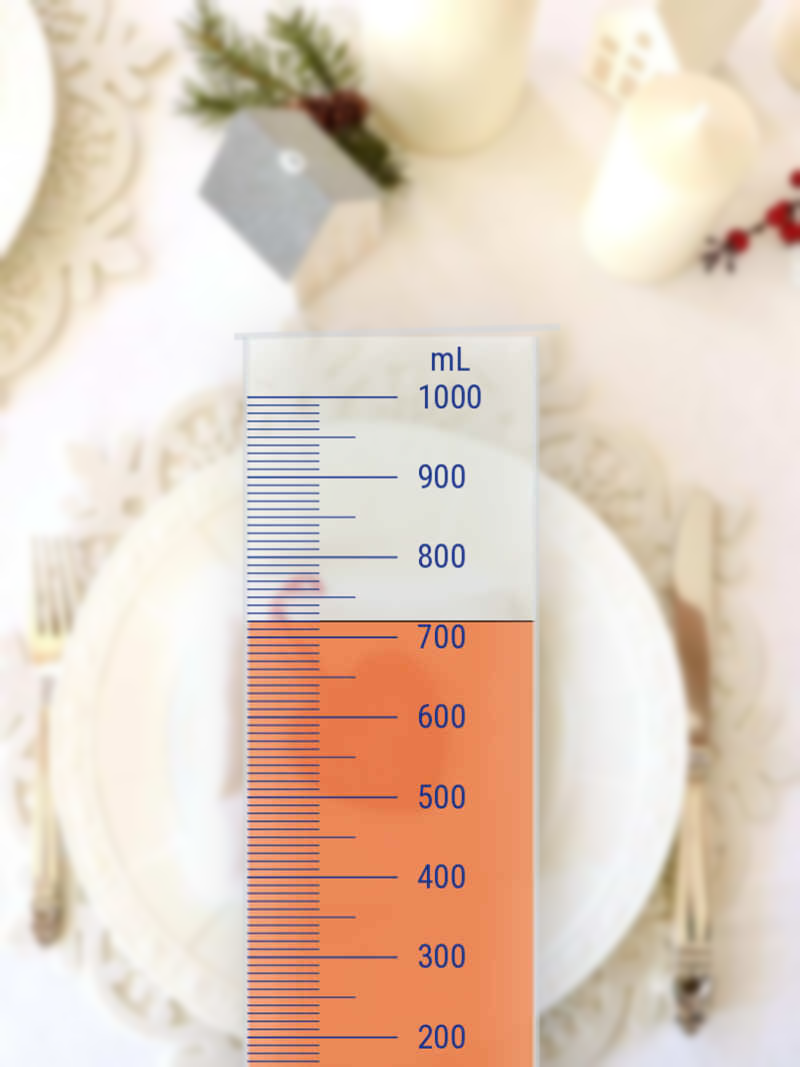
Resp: 720 mL
